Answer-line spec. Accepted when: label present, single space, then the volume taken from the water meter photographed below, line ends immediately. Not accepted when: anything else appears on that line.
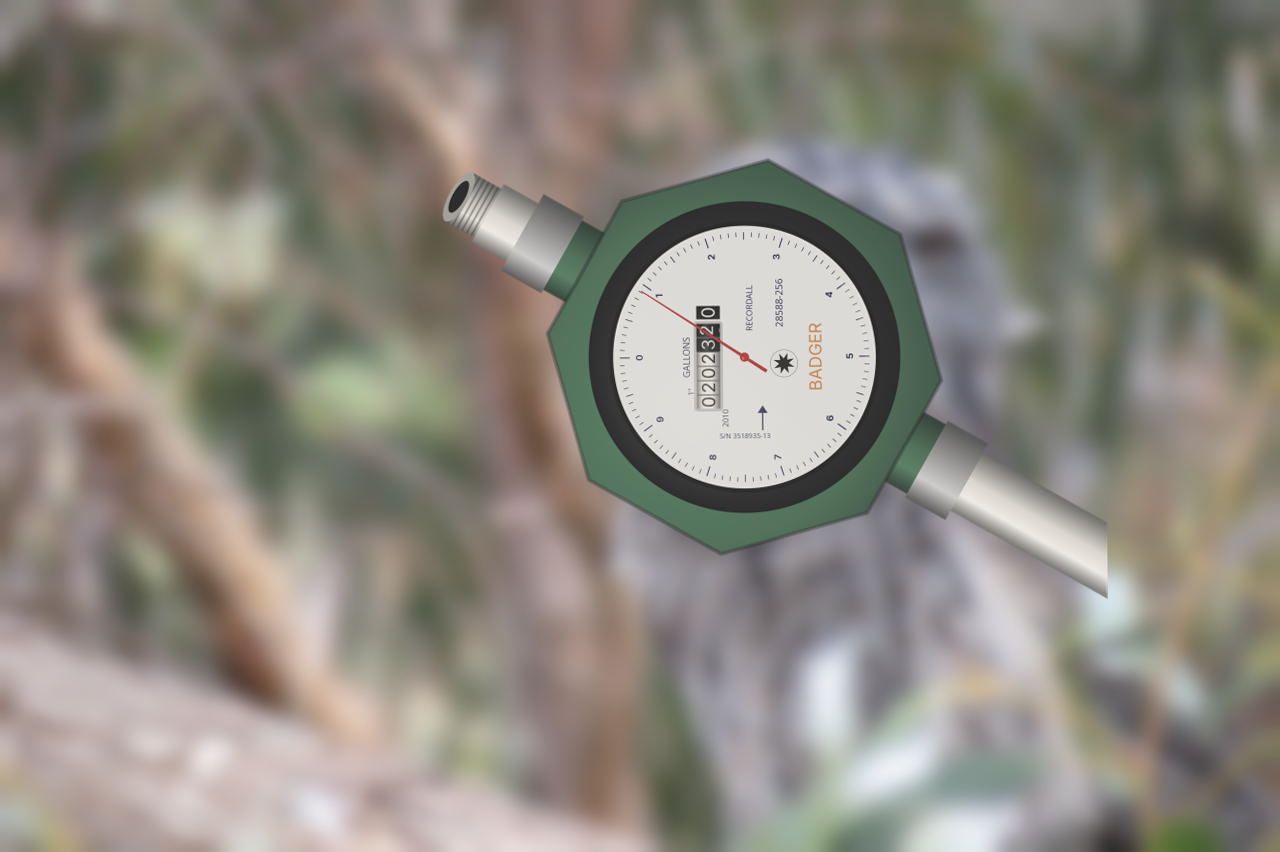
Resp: 202320.9 gal
